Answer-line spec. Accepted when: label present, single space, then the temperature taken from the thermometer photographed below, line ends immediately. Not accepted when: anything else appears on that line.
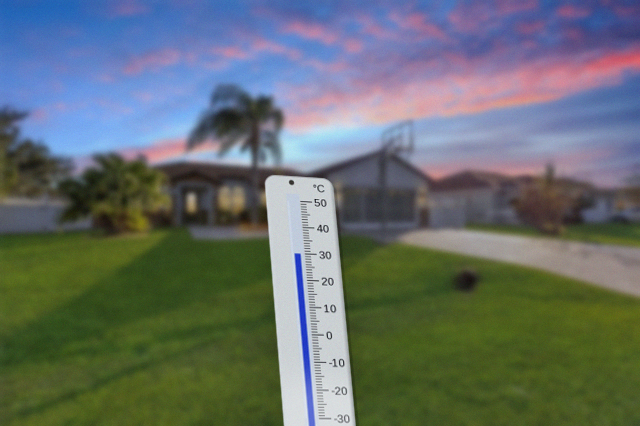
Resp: 30 °C
